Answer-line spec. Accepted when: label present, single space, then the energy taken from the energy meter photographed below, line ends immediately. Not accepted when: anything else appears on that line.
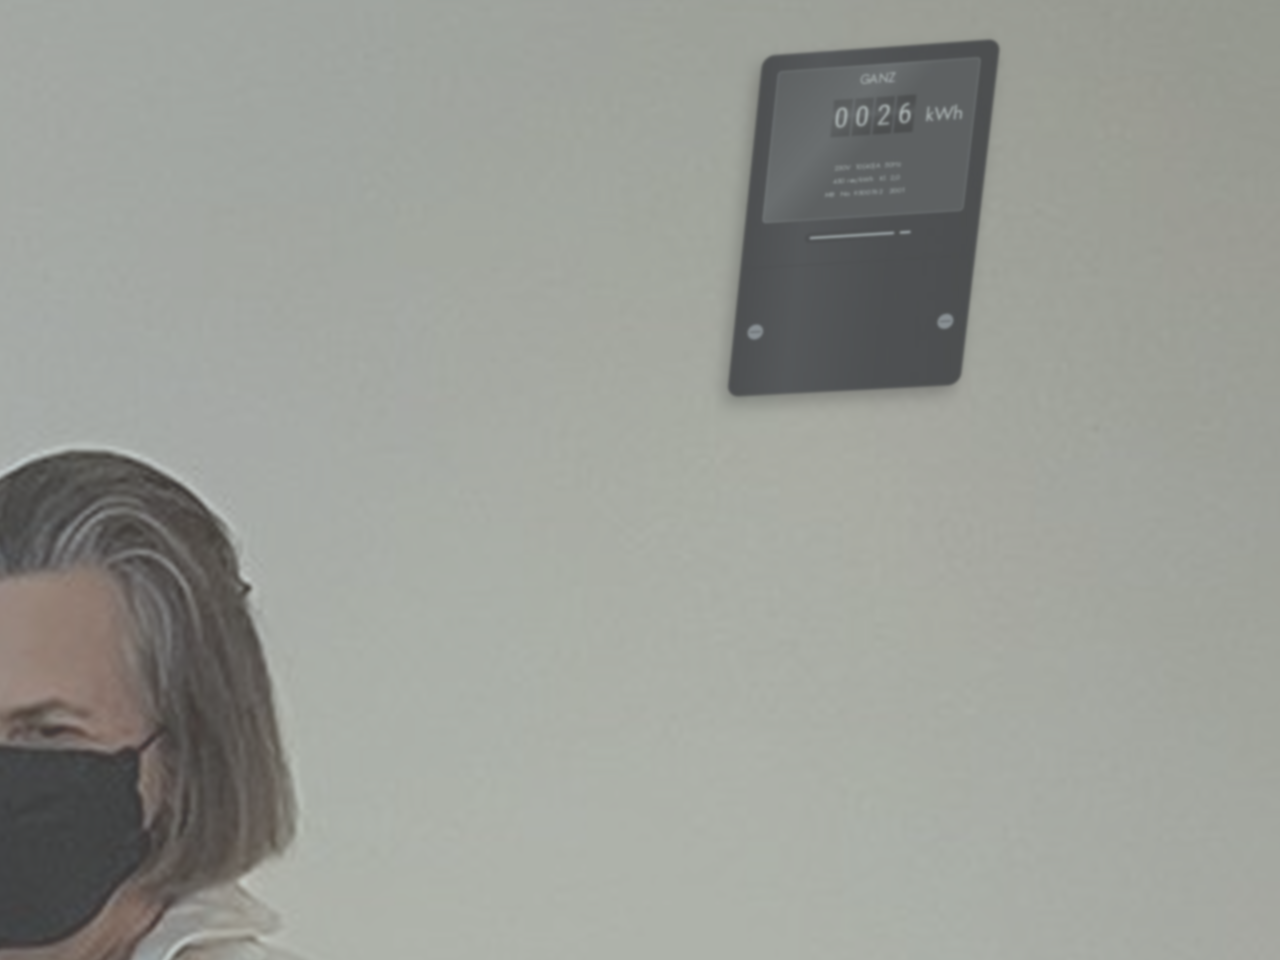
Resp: 26 kWh
